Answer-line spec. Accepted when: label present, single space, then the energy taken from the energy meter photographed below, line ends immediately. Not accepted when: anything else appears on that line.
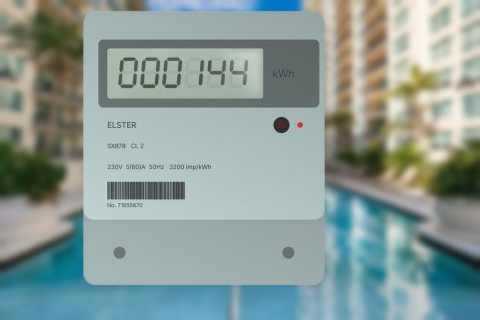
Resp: 144 kWh
